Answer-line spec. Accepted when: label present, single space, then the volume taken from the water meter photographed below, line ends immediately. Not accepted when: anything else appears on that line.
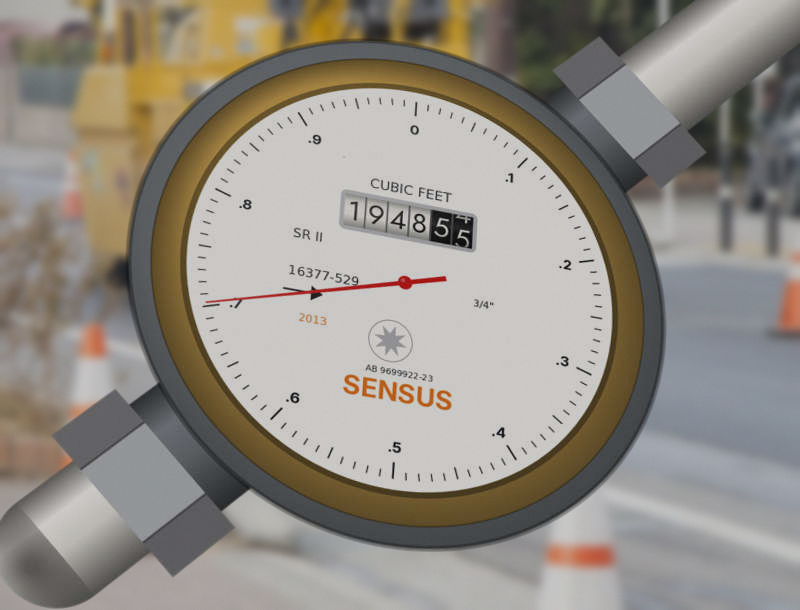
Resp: 194854.70 ft³
